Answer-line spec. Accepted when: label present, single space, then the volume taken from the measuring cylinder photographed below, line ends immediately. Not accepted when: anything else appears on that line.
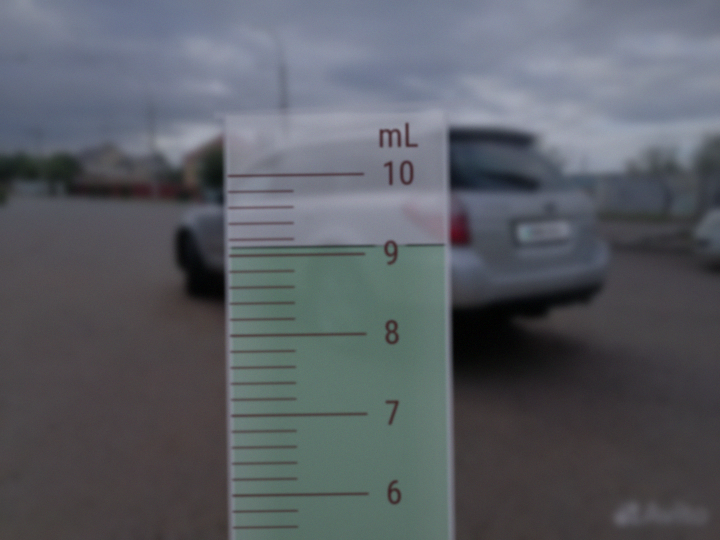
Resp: 9.1 mL
